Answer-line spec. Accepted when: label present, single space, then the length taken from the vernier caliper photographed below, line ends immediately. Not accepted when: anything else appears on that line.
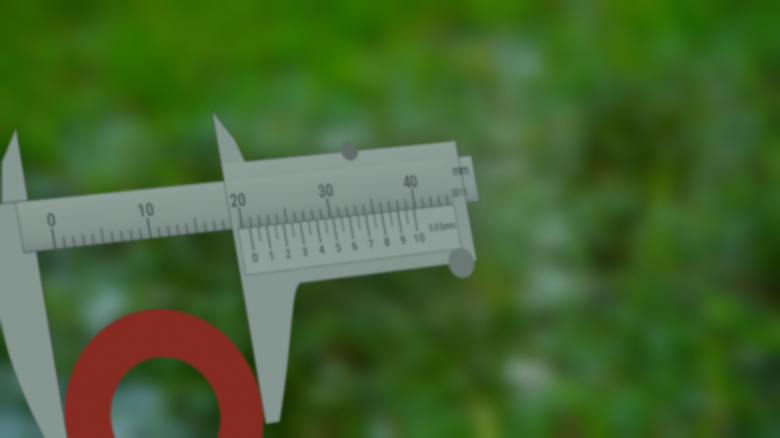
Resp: 20.8 mm
